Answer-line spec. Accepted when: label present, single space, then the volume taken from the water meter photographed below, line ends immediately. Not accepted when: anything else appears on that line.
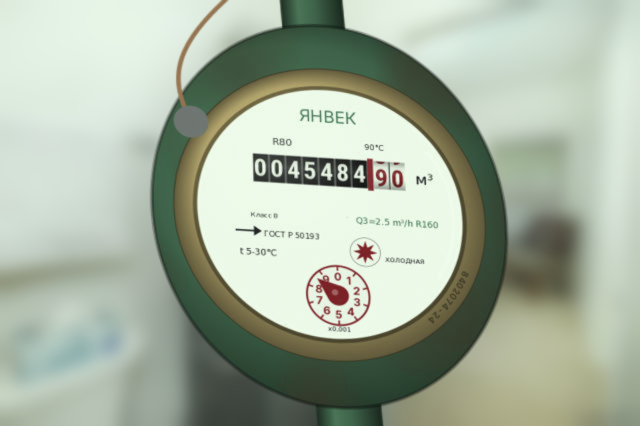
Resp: 45484.898 m³
